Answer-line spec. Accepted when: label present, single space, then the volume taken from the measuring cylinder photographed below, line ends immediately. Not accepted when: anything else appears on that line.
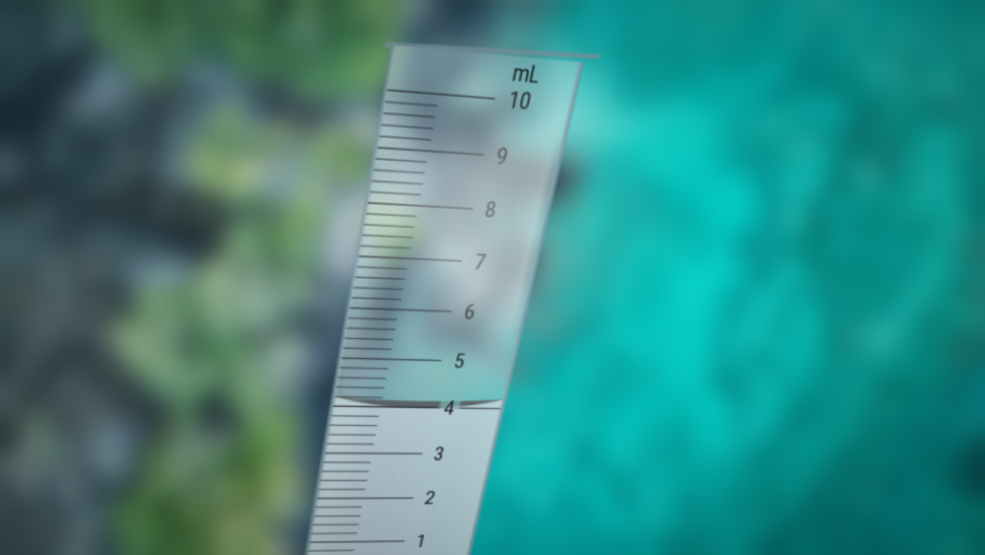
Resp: 4 mL
